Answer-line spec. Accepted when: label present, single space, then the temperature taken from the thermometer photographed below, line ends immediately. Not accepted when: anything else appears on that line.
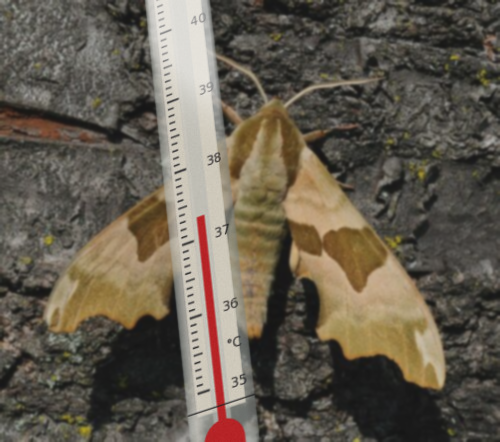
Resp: 37.3 °C
